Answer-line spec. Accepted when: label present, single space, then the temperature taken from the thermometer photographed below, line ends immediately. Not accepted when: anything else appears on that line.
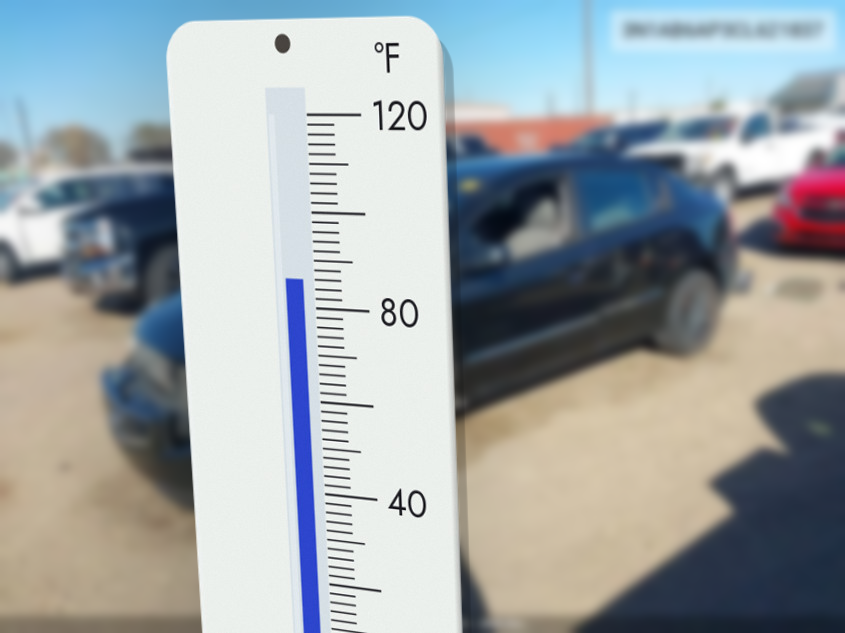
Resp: 86 °F
